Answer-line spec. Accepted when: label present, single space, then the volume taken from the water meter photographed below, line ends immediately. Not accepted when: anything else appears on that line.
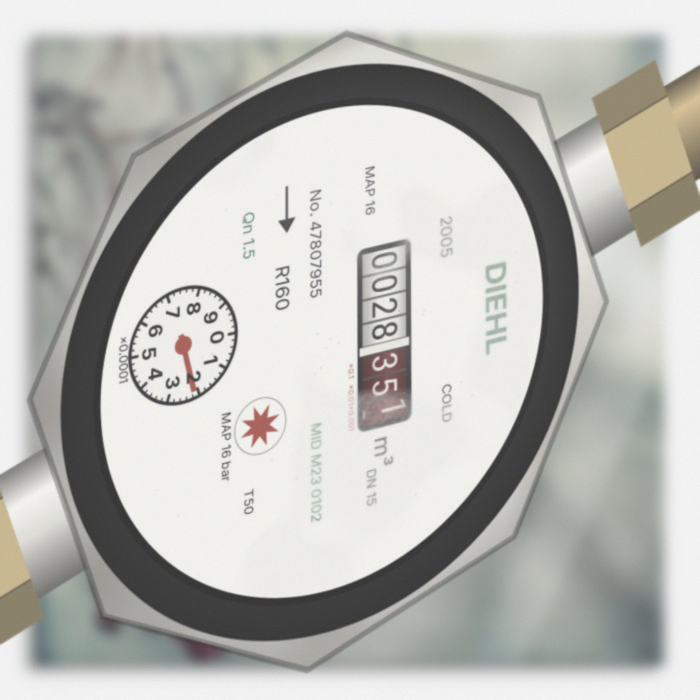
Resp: 28.3512 m³
